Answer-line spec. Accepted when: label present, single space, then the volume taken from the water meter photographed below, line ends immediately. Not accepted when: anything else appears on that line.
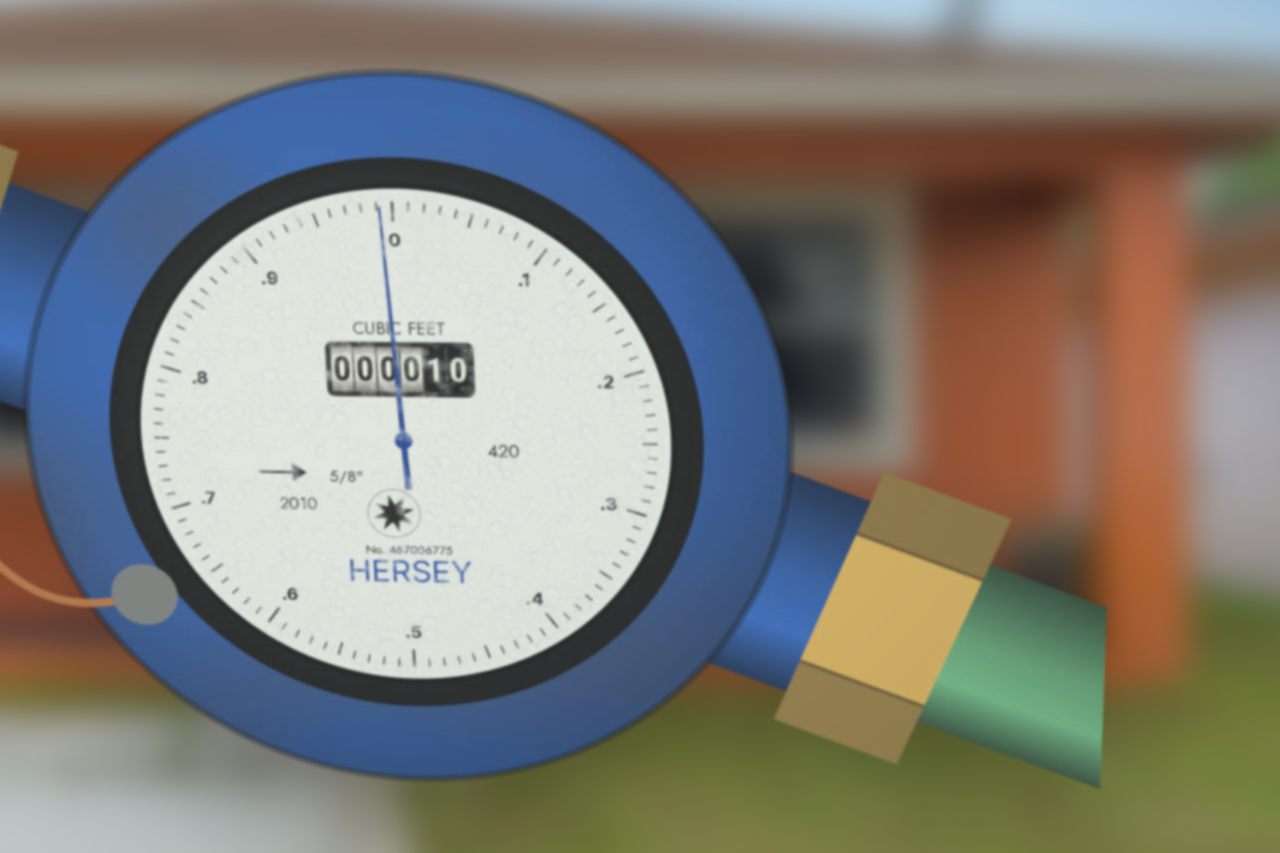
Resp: 9.99 ft³
